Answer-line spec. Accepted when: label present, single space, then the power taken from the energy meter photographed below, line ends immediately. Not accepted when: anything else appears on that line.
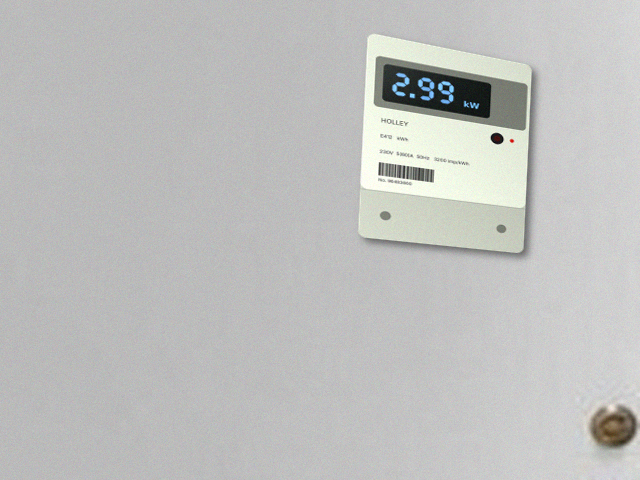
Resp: 2.99 kW
